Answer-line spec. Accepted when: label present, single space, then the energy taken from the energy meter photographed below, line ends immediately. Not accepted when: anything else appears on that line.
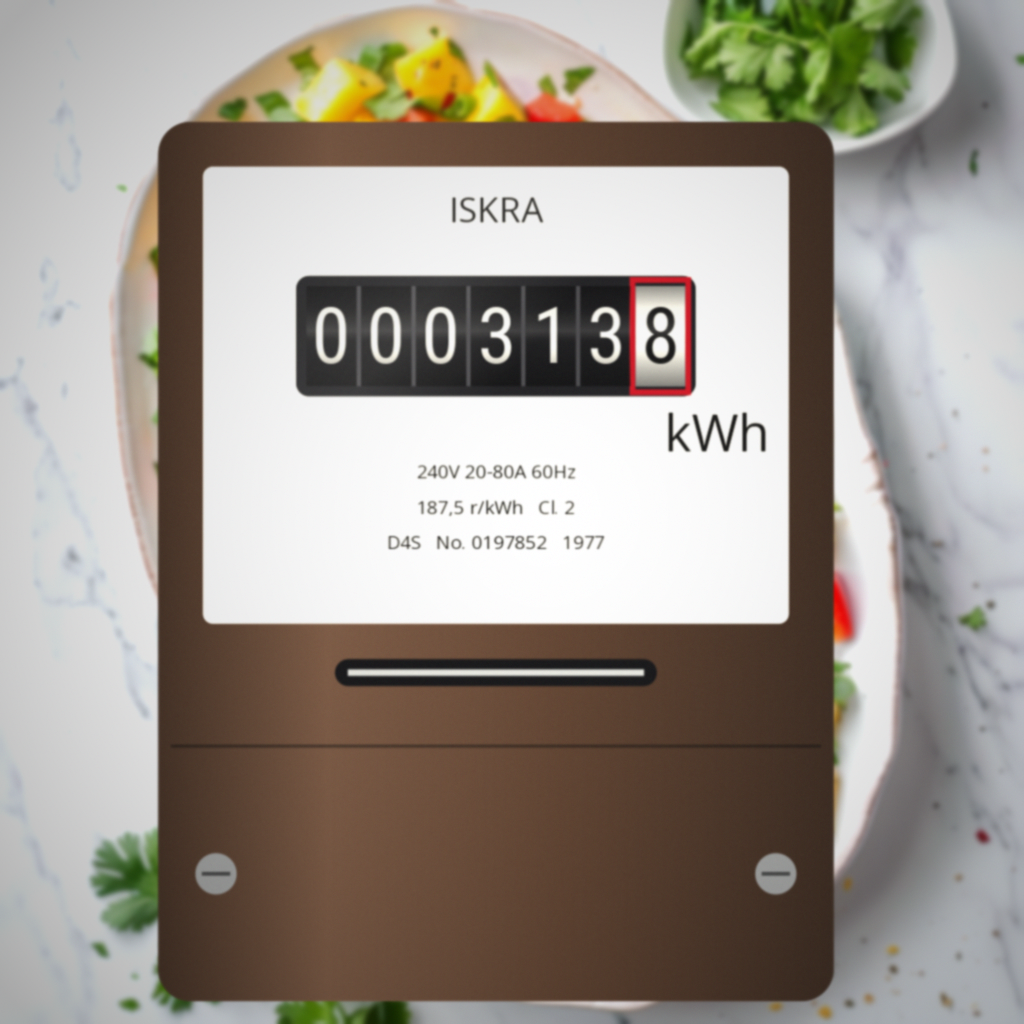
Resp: 313.8 kWh
